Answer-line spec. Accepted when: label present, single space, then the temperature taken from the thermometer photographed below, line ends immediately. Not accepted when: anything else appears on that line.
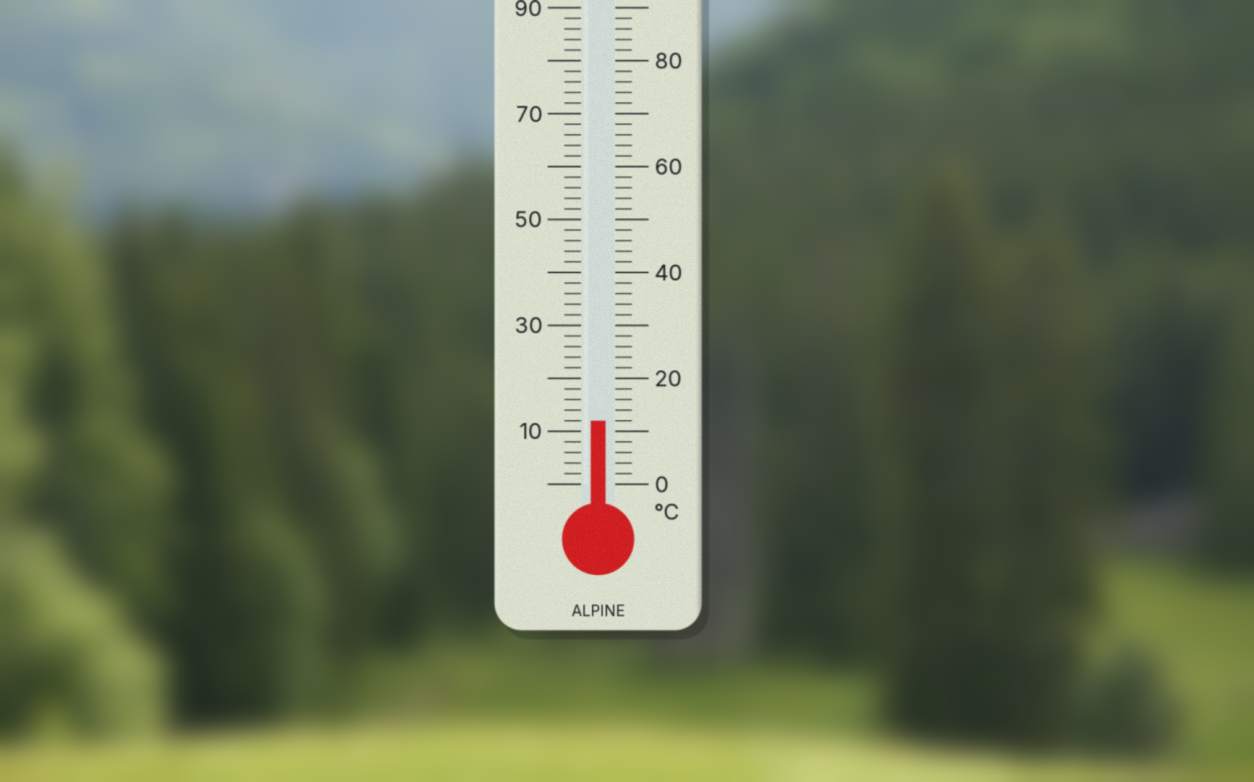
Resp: 12 °C
